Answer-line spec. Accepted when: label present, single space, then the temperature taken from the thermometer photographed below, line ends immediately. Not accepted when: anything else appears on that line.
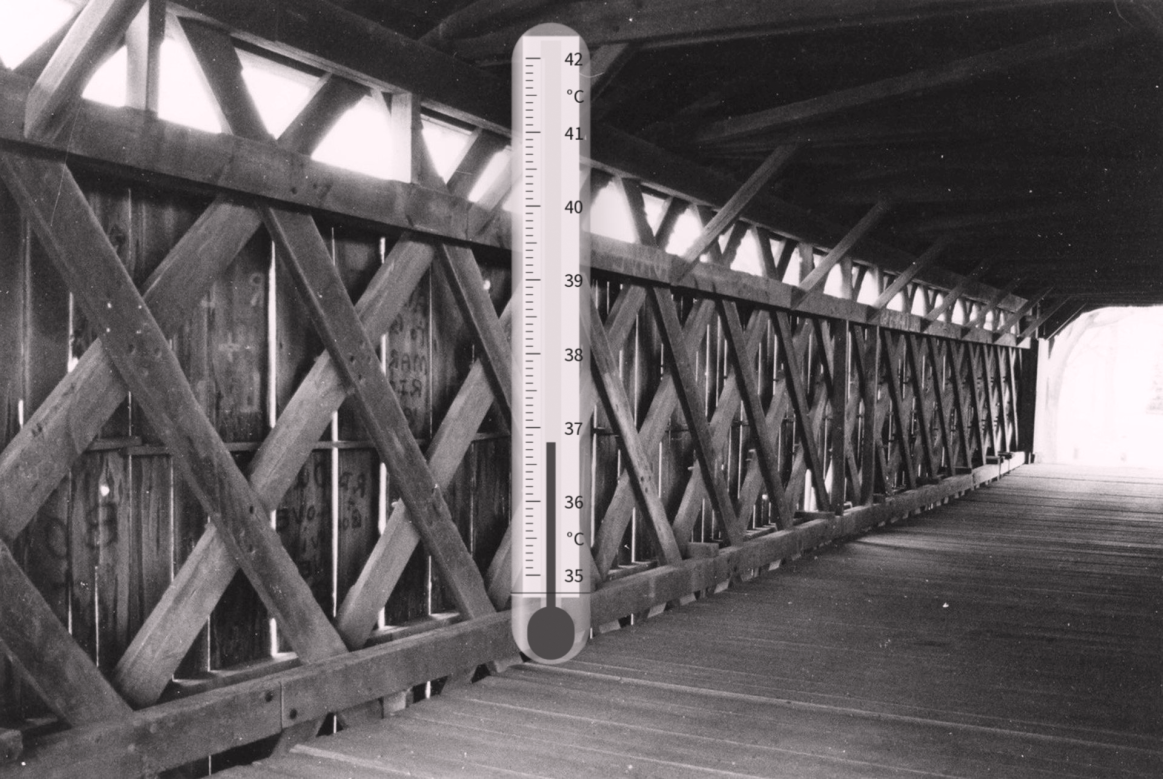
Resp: 36.8 °C
